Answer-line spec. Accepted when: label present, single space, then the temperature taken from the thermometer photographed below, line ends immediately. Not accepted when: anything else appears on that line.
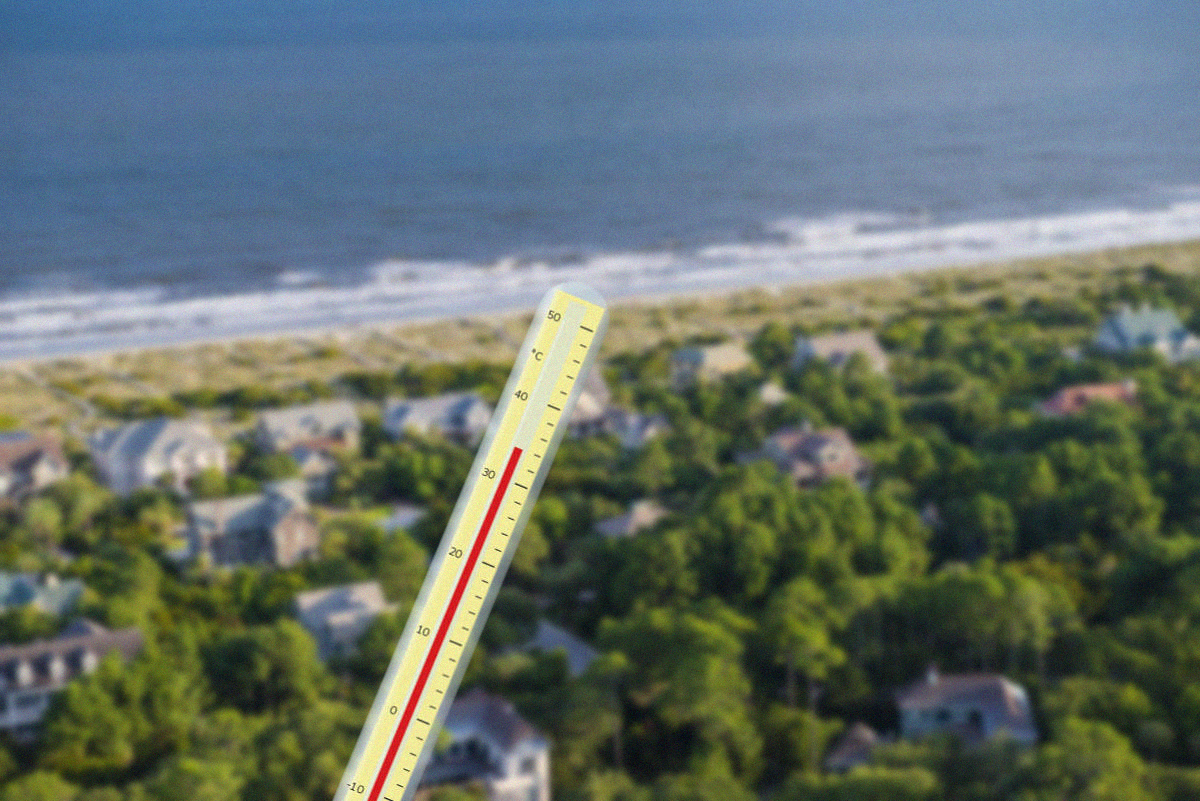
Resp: 34 °C
